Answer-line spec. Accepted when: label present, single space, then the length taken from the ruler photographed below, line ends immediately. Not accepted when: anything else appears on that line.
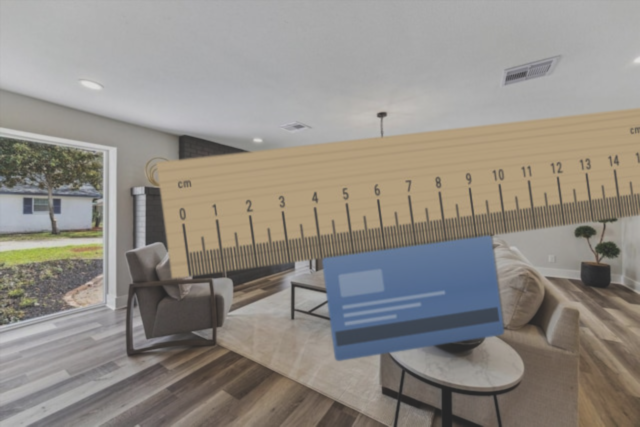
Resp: 5.5 cm
